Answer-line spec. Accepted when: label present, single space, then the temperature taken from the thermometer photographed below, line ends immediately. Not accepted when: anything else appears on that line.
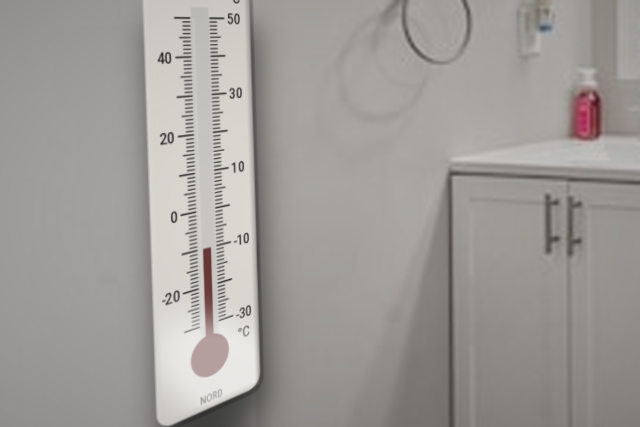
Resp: -10 °C
